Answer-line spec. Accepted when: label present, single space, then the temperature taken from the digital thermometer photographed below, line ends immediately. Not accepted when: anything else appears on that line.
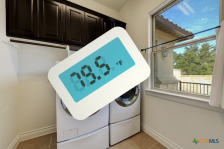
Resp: 79.5 °F
